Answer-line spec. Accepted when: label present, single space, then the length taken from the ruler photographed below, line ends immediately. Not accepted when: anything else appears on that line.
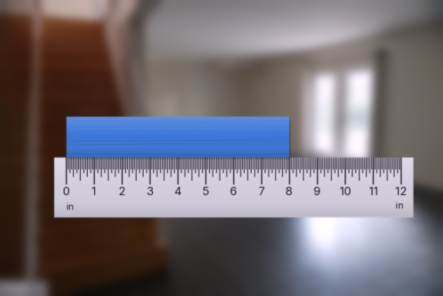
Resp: 8 in
